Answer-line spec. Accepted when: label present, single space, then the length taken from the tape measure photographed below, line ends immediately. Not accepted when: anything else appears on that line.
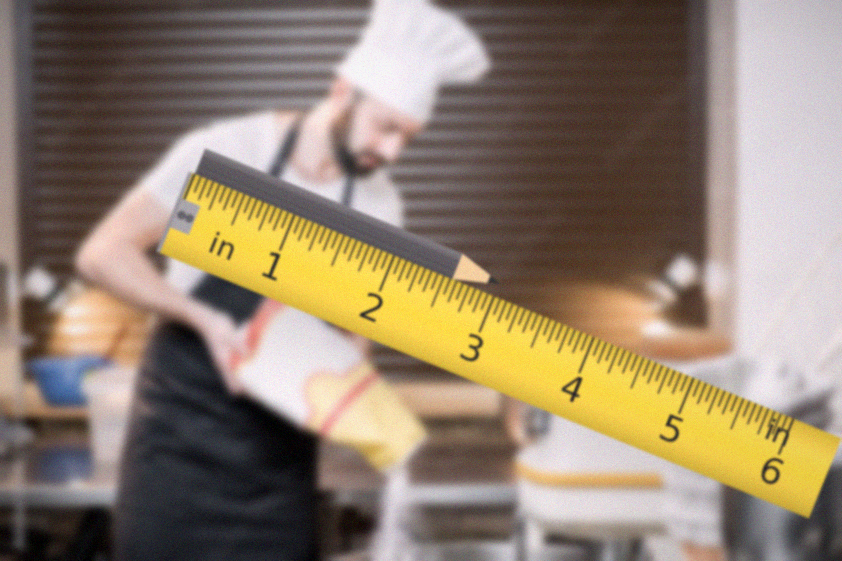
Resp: 3 in
